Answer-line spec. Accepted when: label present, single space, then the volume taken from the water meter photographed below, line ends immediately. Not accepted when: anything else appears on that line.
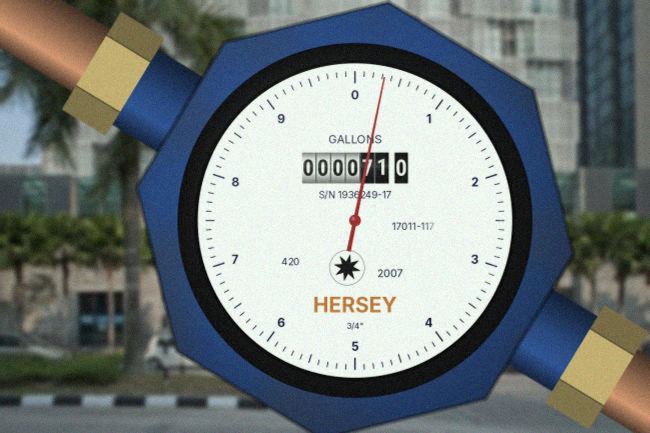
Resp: 710.3 gal
